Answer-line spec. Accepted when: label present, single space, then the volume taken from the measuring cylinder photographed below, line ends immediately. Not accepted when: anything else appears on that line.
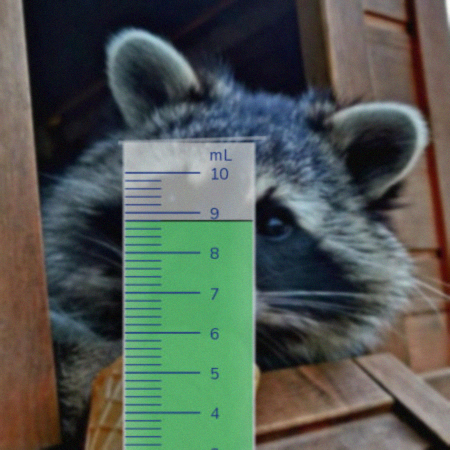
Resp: 8.8 mL
